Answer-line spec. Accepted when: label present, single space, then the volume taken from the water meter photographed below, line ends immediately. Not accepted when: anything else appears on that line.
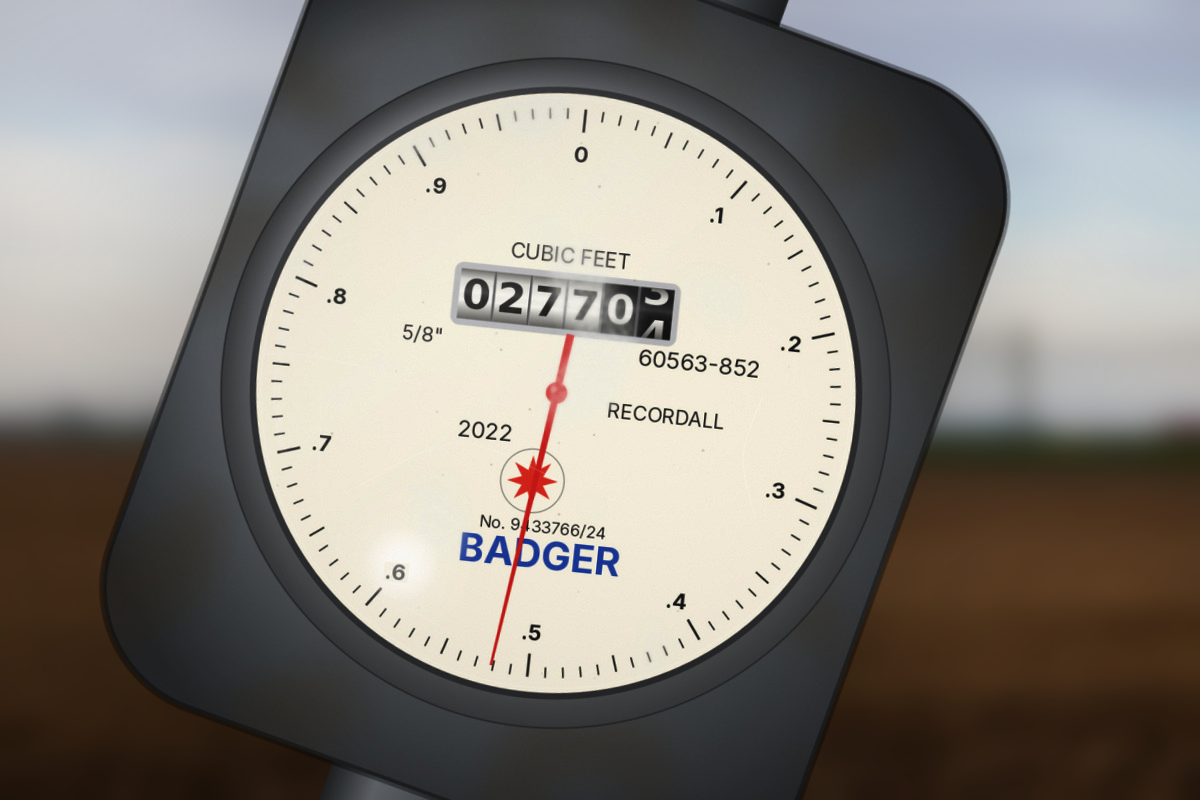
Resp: 27703.52 ft³
